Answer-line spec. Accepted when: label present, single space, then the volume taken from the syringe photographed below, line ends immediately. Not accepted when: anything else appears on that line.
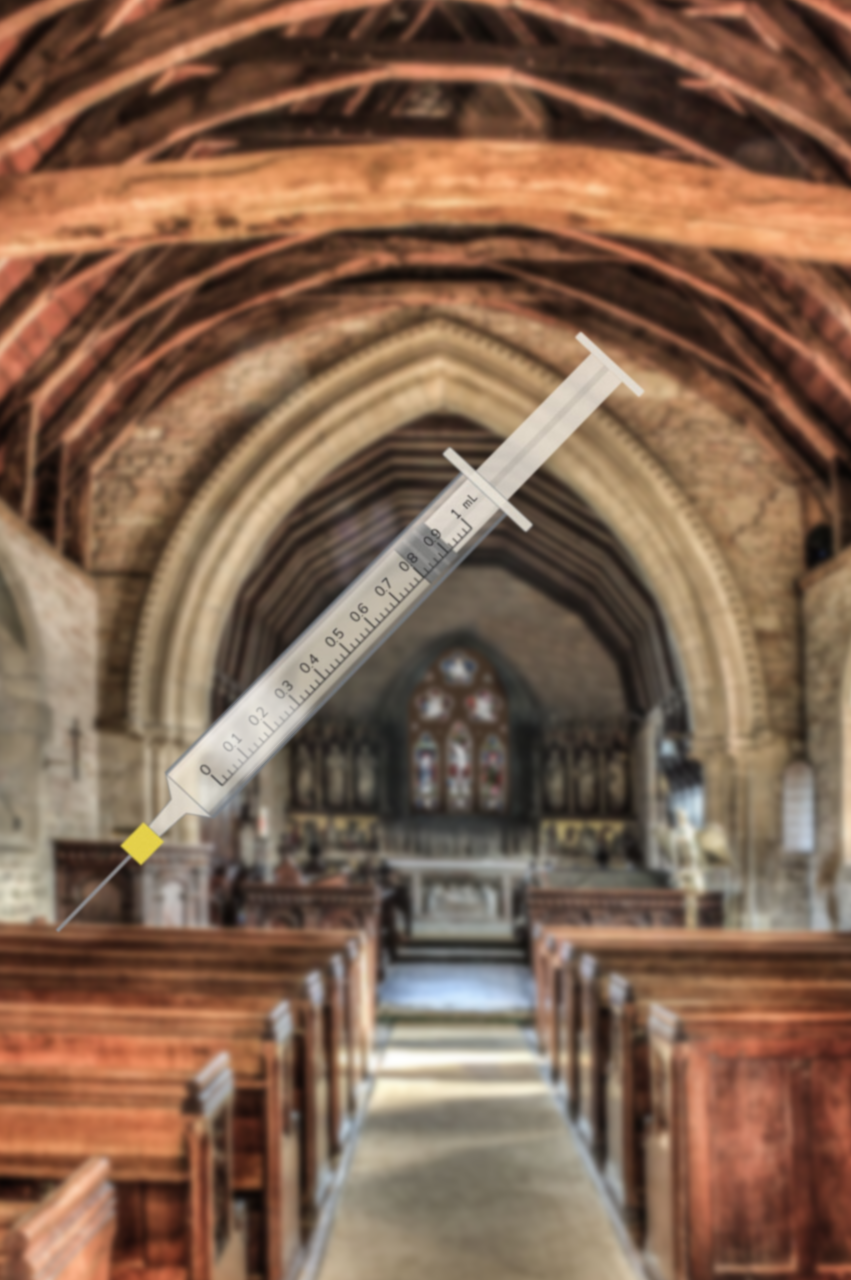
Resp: 0.8 mL
